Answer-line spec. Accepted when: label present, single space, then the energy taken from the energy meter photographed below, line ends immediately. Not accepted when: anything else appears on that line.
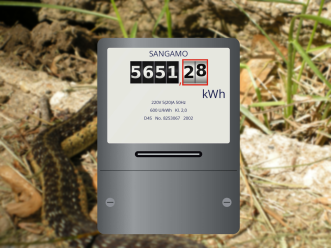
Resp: 5651.28 kWh
